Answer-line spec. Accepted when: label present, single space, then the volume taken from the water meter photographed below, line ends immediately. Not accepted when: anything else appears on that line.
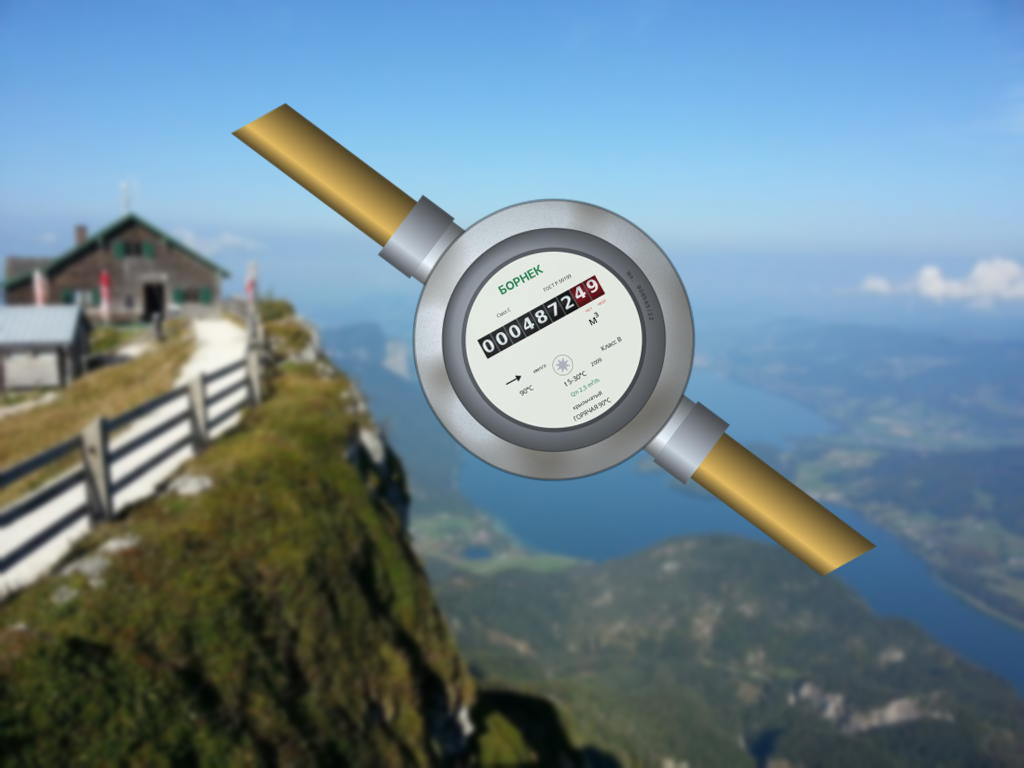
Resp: 4872.49 m³
